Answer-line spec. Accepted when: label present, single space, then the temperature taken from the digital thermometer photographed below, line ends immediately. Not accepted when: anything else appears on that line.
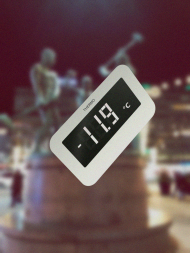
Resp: -11.9 °C
